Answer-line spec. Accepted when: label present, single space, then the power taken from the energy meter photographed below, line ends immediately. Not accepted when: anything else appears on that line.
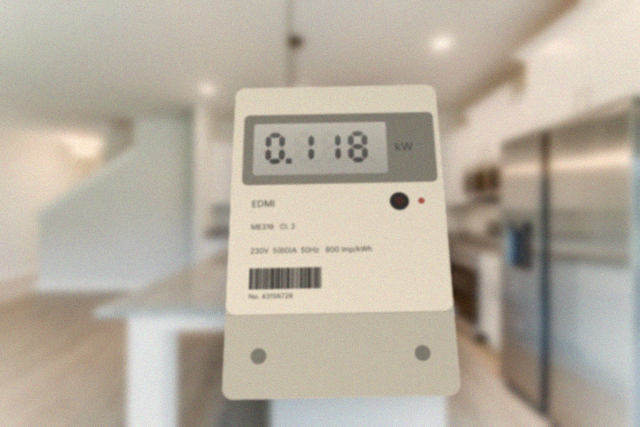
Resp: 0.118 kW
